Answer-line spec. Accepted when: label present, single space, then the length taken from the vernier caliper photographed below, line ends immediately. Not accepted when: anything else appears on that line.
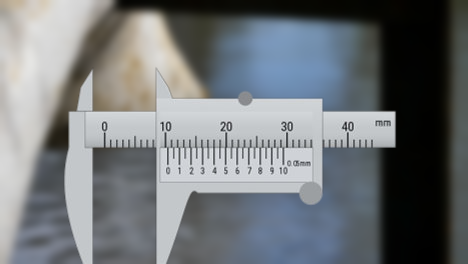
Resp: 10.4 mm
